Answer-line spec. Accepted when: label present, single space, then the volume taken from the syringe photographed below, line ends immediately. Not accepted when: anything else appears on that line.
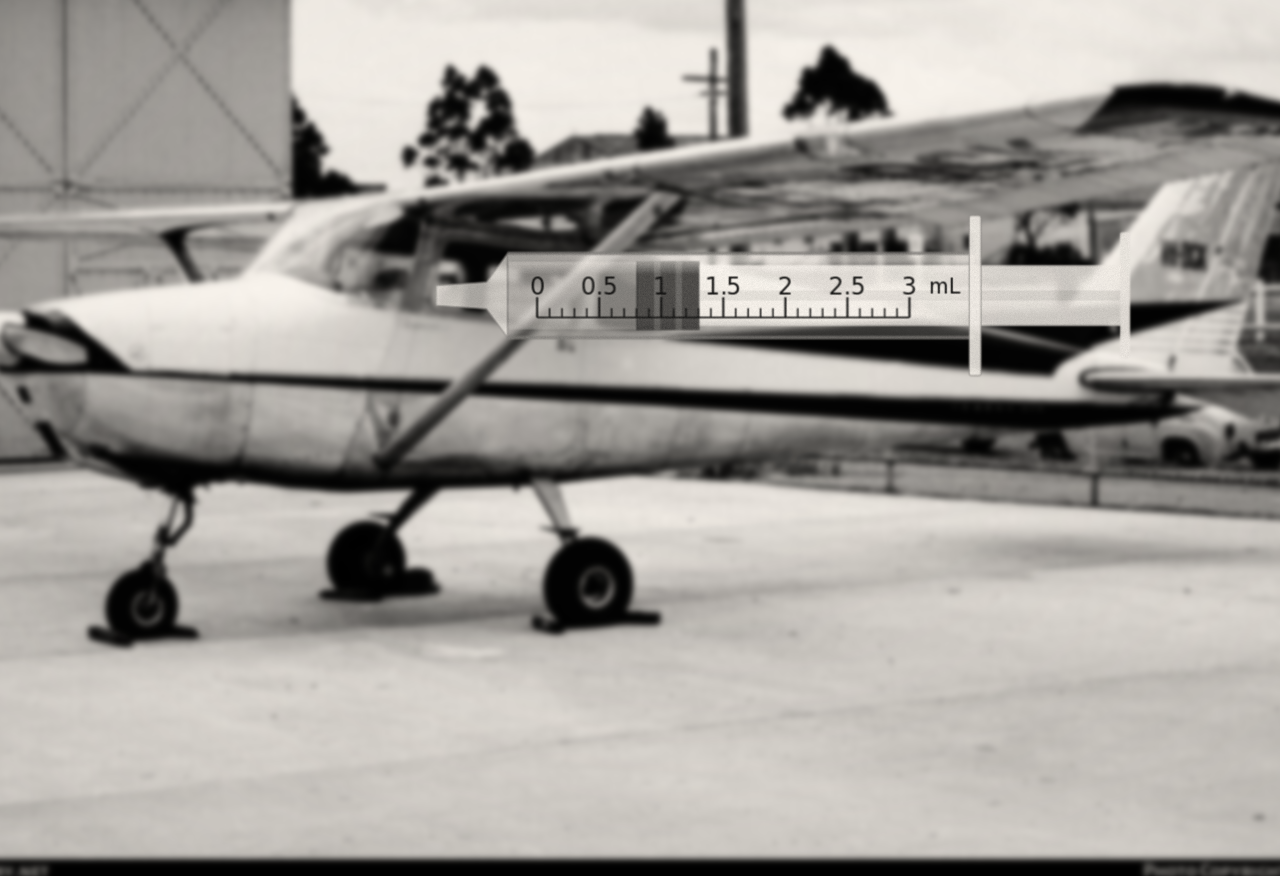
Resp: 0.8 mL
